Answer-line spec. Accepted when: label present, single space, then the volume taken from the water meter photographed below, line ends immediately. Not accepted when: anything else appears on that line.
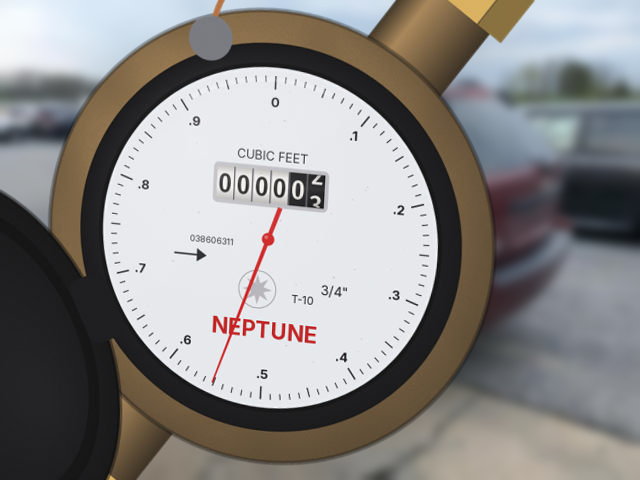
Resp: 2.55 ft³
